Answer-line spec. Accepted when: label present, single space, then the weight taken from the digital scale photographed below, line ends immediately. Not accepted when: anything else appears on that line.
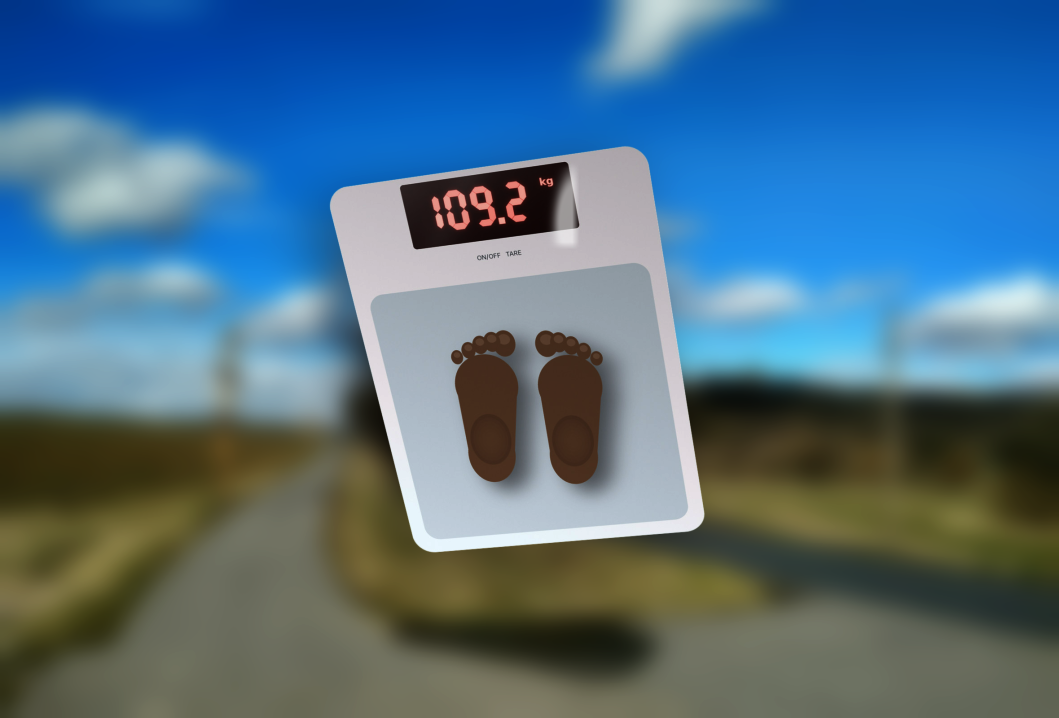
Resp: 109.2 kg
